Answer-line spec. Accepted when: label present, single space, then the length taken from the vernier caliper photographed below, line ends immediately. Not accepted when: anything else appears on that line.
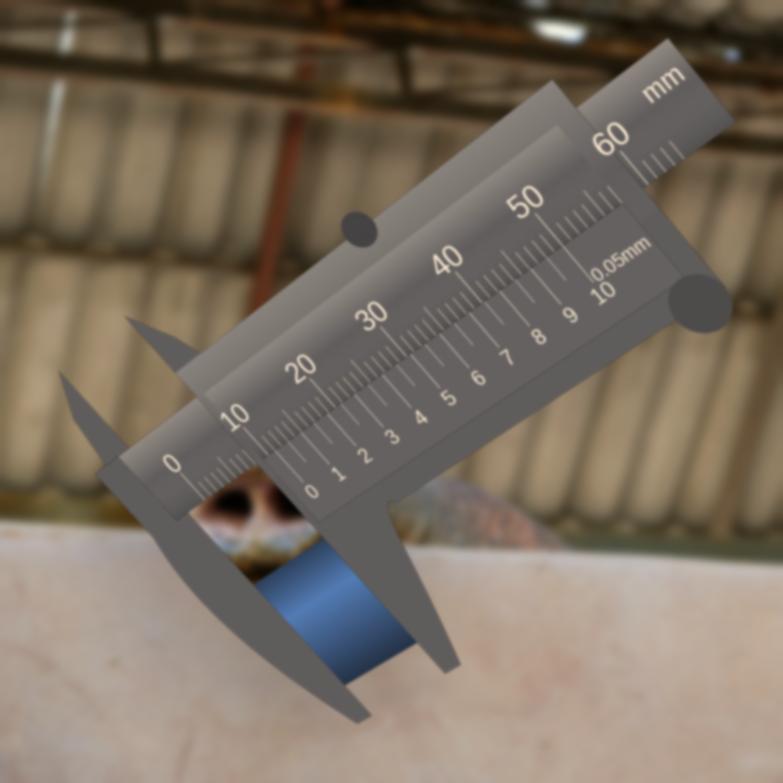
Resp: 11.0 mm
